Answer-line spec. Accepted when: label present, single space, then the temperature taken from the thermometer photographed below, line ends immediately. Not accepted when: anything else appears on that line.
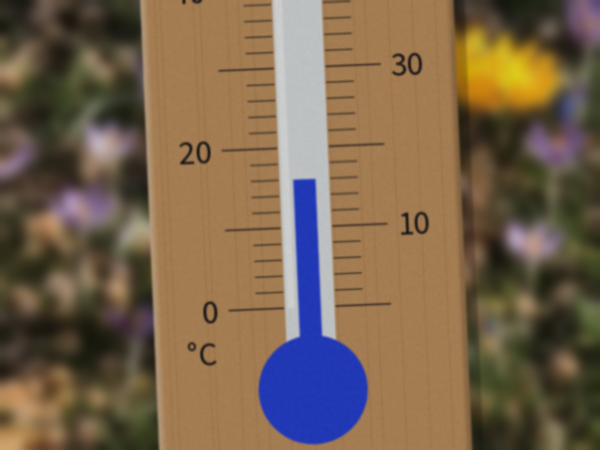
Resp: 16 °C
